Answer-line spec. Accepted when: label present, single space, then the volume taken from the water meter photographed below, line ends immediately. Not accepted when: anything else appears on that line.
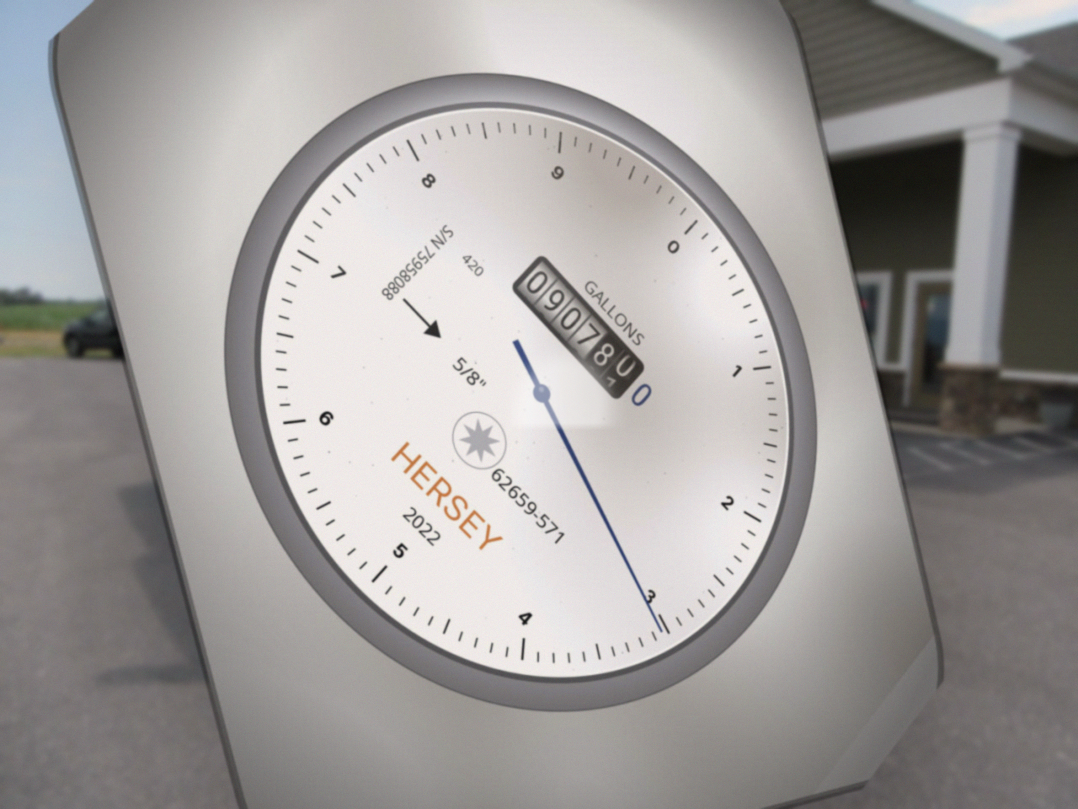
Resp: 907803.0 gal
